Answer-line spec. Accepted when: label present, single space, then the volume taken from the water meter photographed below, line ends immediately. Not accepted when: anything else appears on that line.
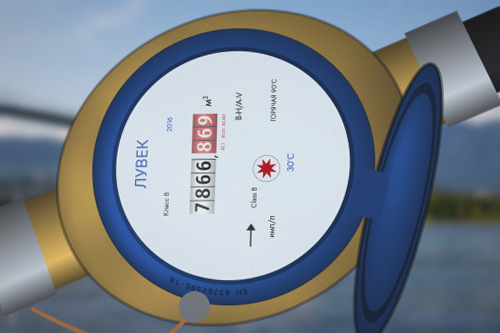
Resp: 7866.869 m³
